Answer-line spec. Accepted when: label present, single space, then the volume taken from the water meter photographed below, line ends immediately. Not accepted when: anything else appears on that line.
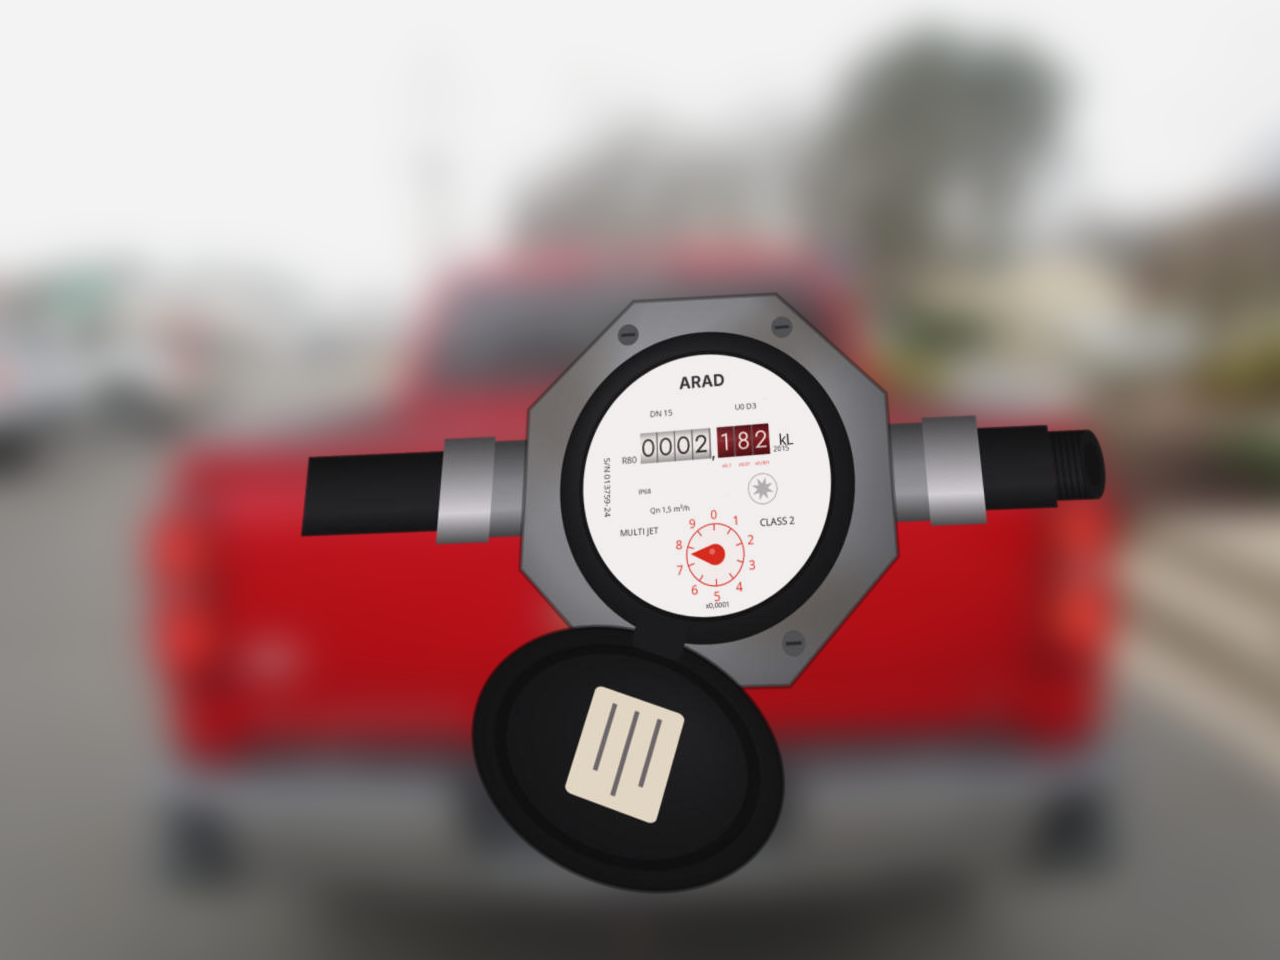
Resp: 2.1827 kL
